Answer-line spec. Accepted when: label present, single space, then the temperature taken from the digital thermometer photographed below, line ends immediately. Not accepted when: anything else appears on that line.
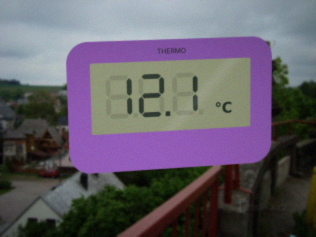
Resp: 12.1 °C
